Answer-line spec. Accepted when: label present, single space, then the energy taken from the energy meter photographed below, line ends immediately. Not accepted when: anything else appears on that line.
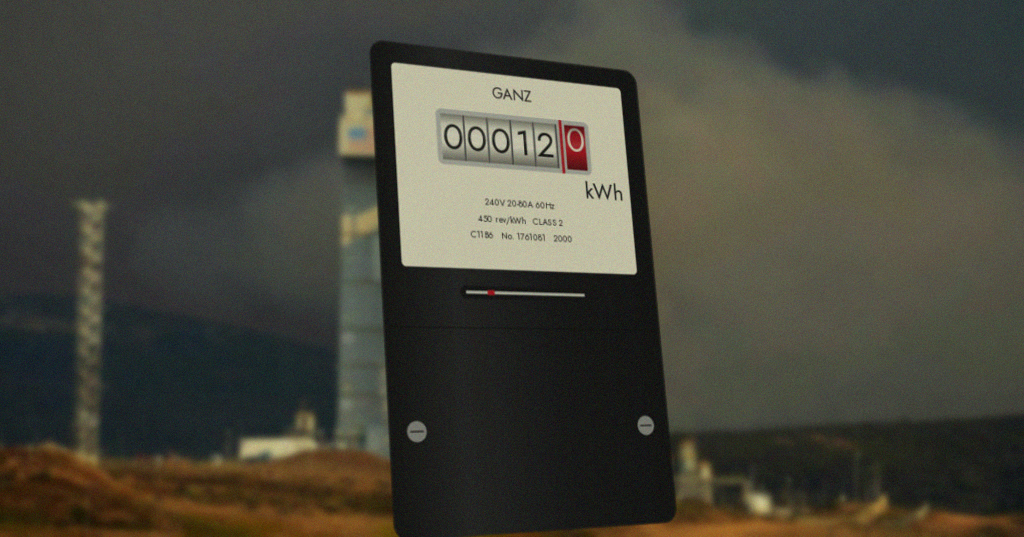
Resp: 12.0 kWh
